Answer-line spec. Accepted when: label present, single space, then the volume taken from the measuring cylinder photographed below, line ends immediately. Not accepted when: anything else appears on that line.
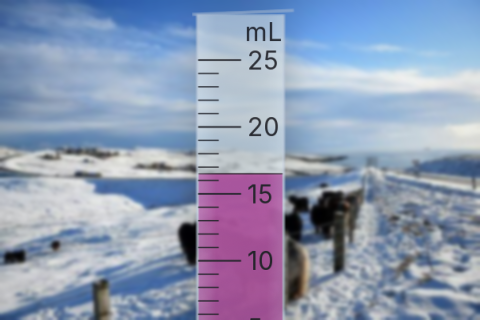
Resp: 16.5 mL
